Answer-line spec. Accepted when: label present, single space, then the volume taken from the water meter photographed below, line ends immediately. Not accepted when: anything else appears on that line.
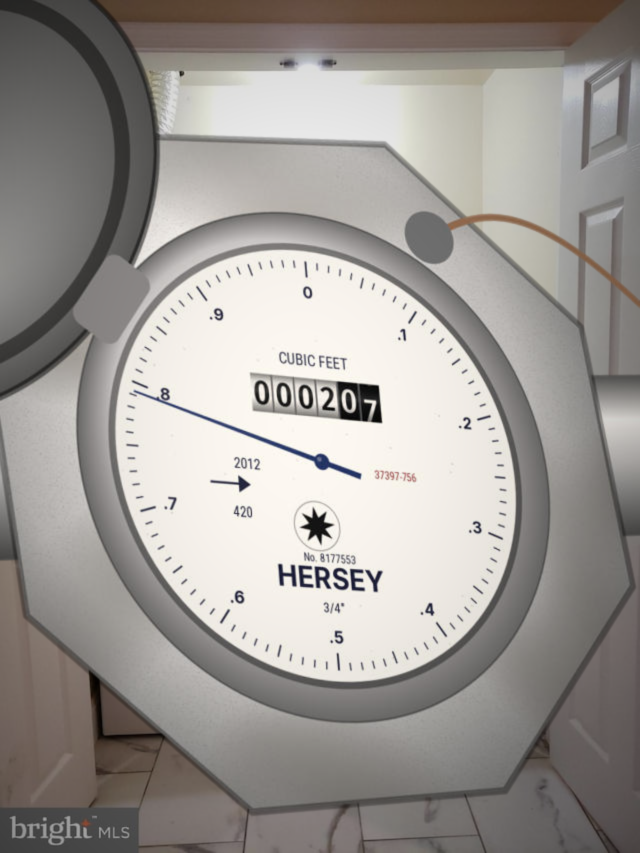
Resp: 206.79 ft³
